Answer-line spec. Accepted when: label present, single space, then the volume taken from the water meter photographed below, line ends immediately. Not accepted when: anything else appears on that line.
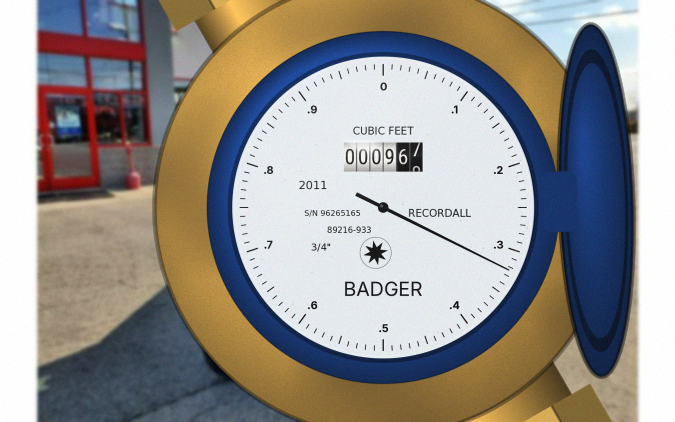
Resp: 967.32 ft³
